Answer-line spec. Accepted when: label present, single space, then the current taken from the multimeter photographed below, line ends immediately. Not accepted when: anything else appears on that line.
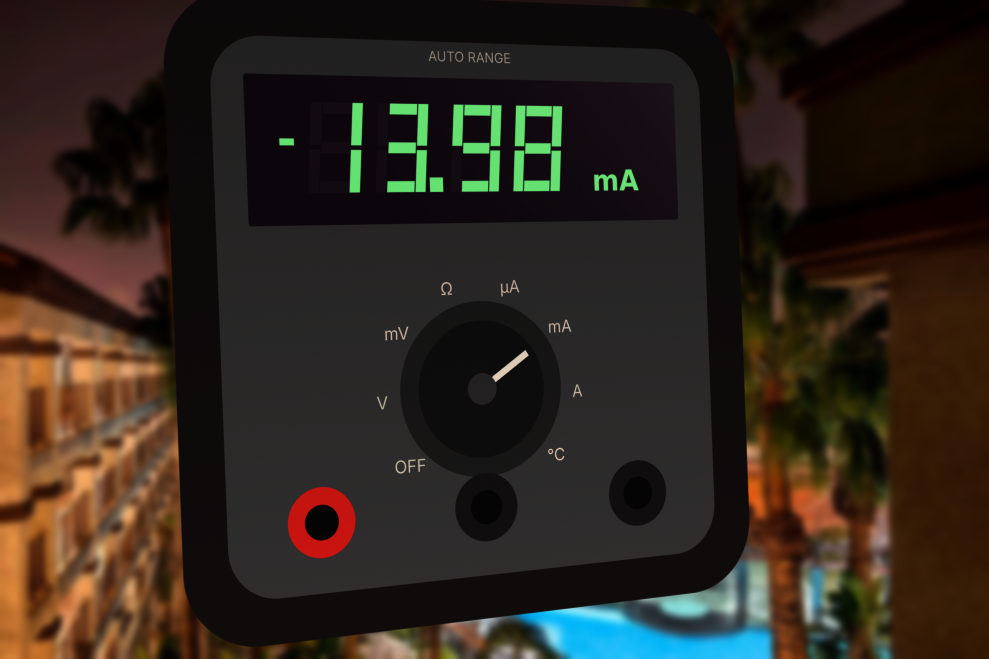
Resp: -13.98 mA
